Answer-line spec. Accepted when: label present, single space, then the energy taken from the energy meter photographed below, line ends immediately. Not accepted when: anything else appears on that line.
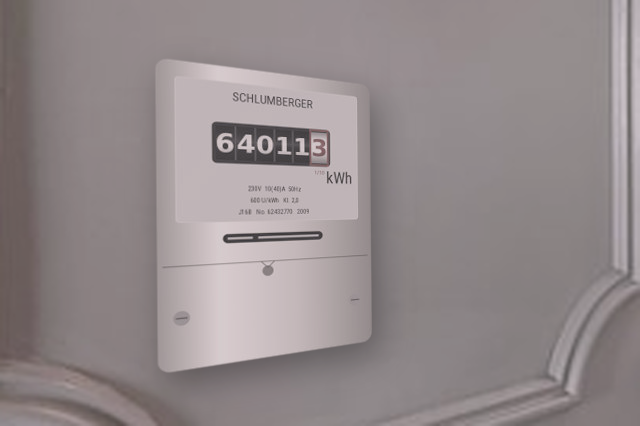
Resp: 64011.3 kWh
